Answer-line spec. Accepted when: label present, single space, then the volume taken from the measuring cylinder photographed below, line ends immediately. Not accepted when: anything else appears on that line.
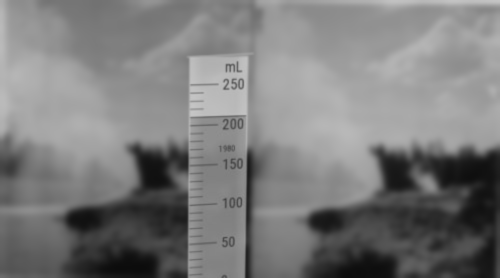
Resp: 210 mL
